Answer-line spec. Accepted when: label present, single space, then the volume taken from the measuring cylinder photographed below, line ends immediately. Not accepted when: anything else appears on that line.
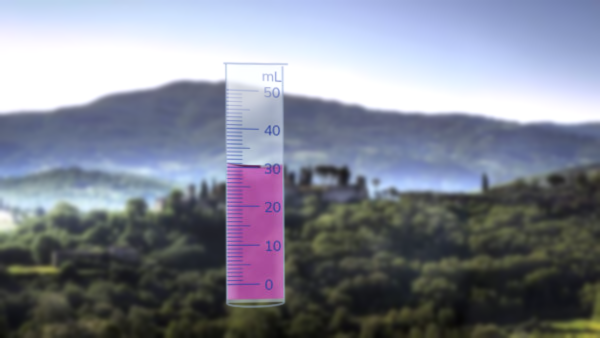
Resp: 30 mL
